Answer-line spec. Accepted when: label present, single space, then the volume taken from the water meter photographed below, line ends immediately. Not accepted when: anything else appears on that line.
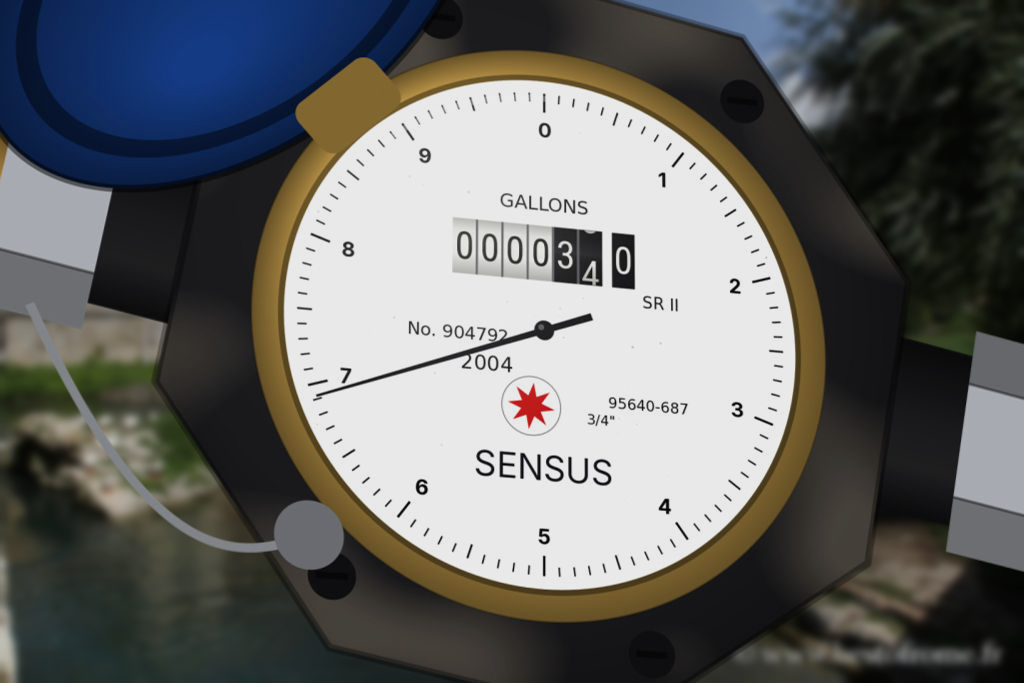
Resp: 336.9 gal
